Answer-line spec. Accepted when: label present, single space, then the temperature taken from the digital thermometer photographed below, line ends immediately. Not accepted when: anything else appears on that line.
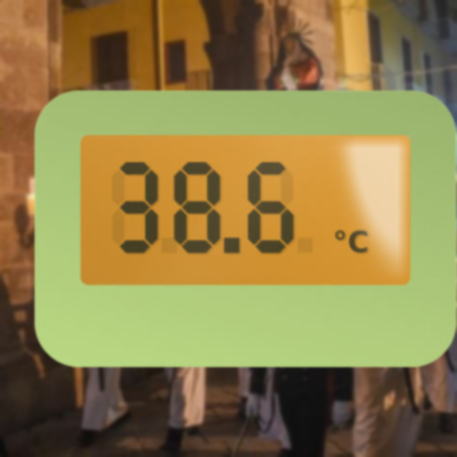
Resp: 38.6 °C
